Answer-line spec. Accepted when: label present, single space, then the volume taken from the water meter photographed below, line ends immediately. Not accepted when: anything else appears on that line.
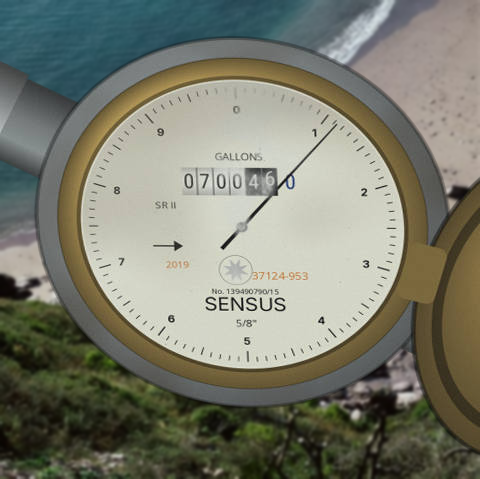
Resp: 700461.1 gal
